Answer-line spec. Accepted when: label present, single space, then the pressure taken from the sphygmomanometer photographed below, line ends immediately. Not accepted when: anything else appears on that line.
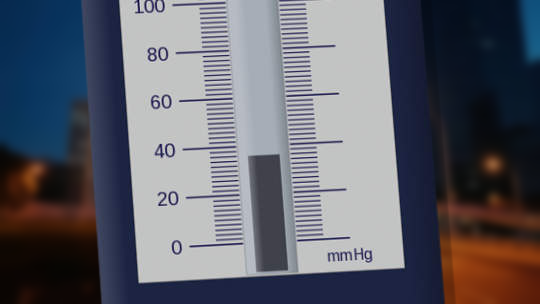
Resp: 36 mmHg
